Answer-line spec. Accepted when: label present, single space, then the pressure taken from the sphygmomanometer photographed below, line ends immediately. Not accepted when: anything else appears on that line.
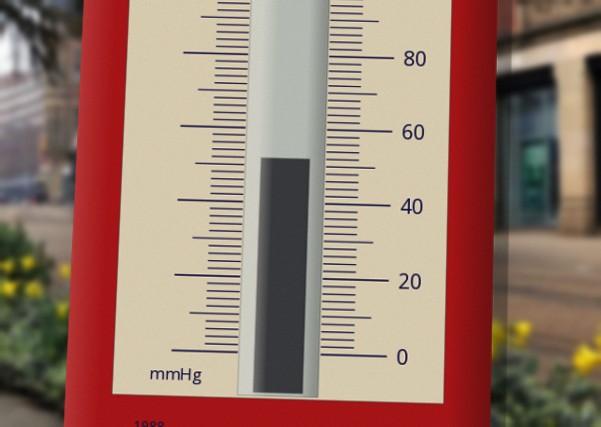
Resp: 52 mmHg
